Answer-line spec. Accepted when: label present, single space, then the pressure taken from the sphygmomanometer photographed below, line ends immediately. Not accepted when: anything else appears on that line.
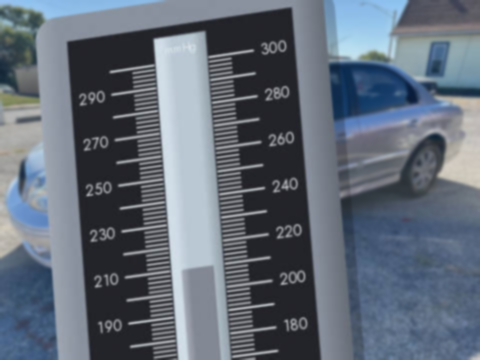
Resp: 210 mmHg
